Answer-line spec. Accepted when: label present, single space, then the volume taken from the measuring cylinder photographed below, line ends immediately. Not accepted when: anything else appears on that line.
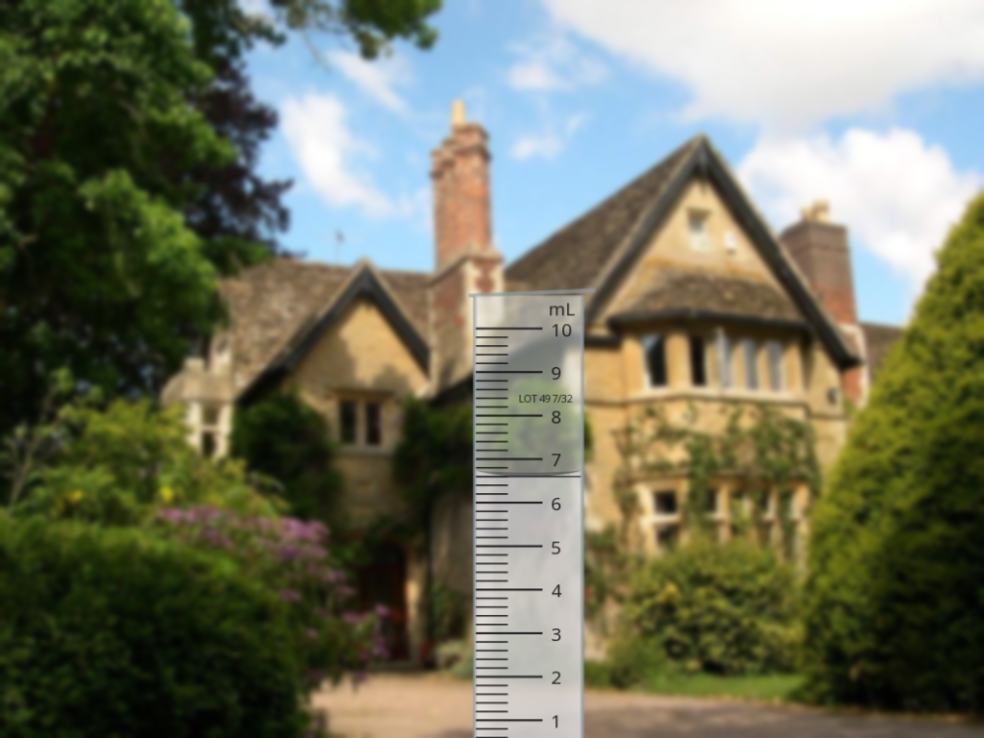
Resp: 6.6 mL
